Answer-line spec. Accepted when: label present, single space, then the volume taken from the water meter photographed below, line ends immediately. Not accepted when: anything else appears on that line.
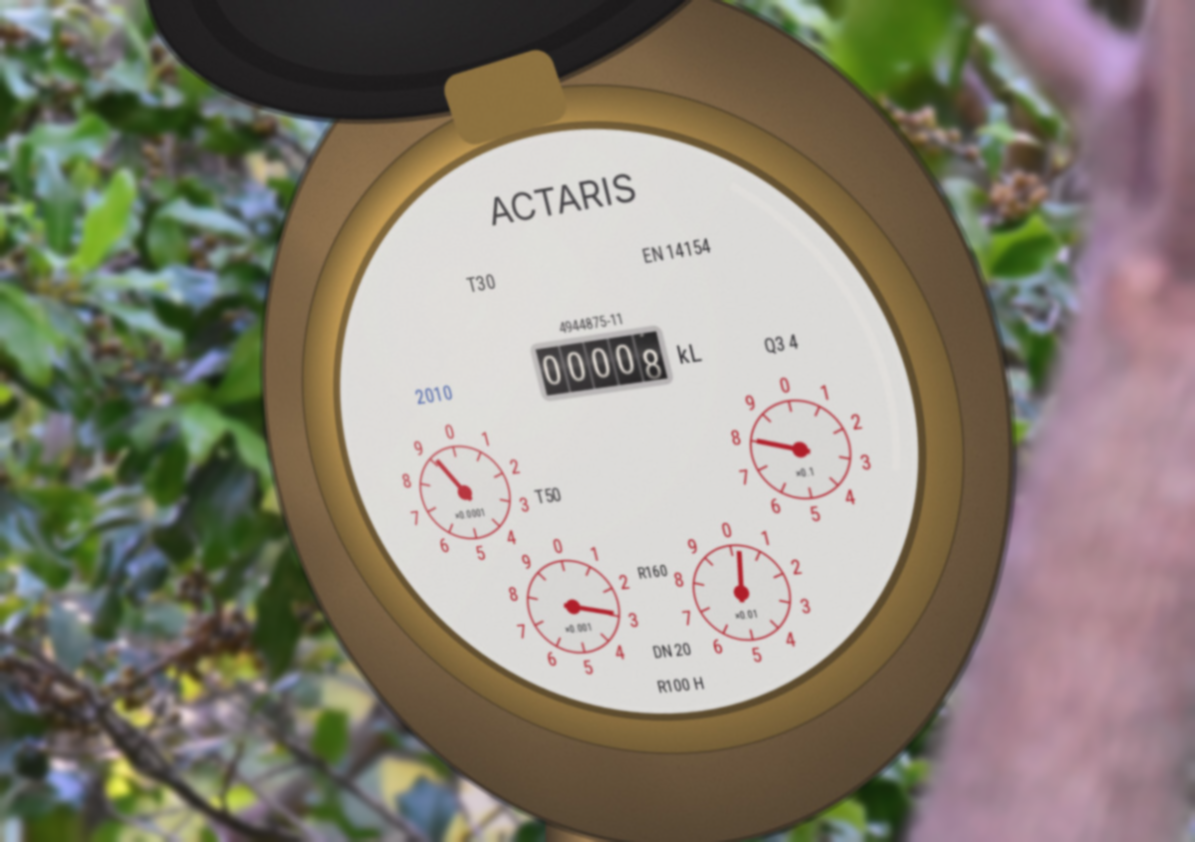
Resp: 7.8029 kL
